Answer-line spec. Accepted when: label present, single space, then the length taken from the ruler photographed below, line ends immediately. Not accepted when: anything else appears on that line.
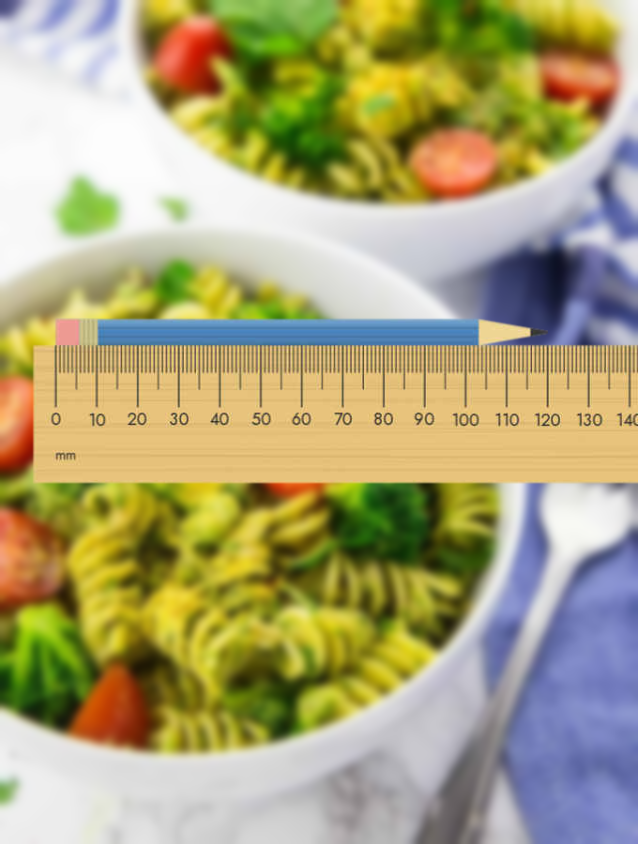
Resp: 120 mm
